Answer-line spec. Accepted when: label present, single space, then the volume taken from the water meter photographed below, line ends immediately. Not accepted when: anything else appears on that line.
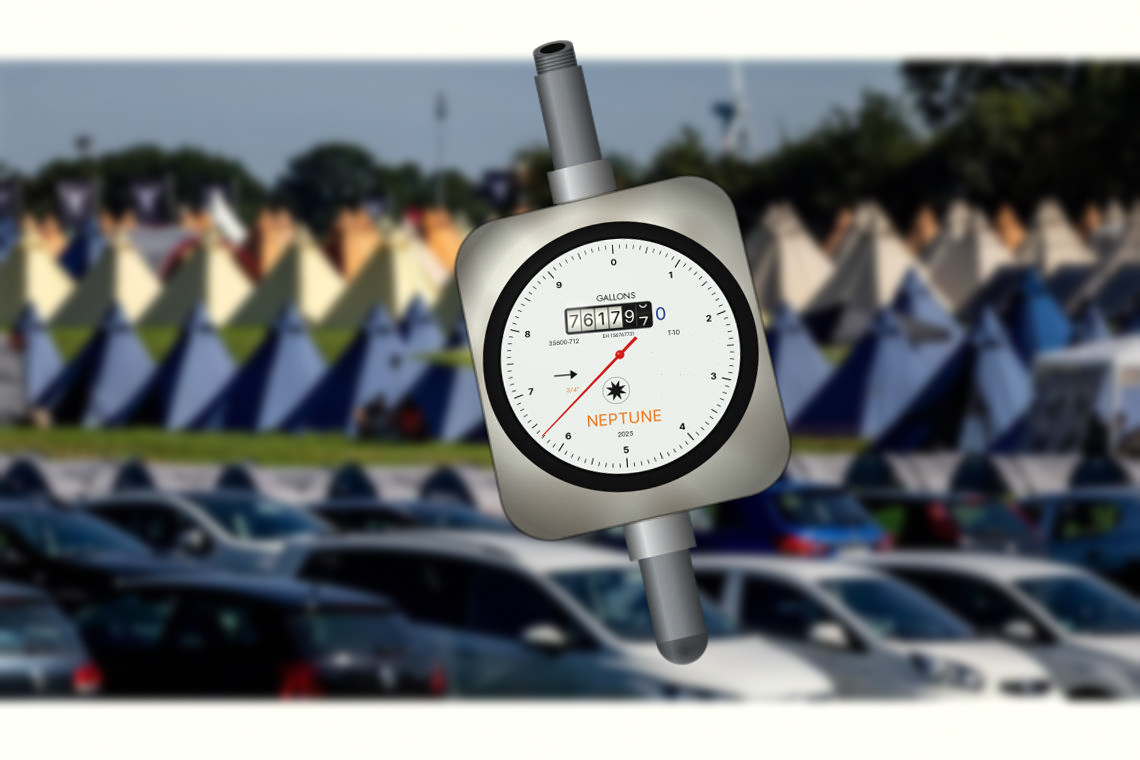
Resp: 7617966.3 gal
